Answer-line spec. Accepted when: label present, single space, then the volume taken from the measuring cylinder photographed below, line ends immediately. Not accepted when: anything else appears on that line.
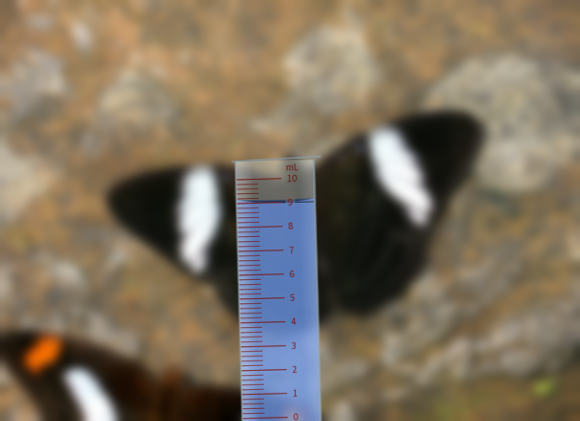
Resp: 9 mL
